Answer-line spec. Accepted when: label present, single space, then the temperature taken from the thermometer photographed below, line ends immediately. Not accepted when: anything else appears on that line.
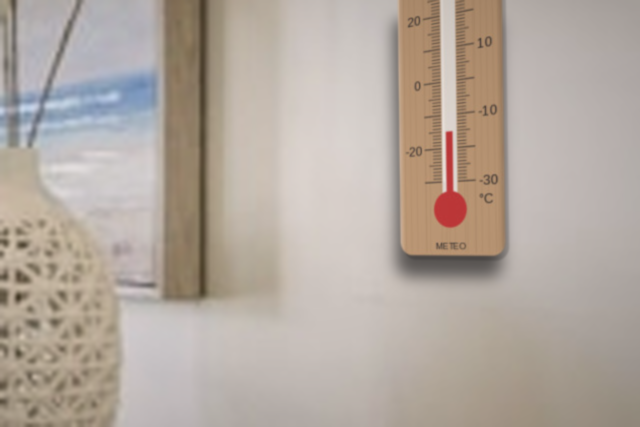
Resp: -15 °C
